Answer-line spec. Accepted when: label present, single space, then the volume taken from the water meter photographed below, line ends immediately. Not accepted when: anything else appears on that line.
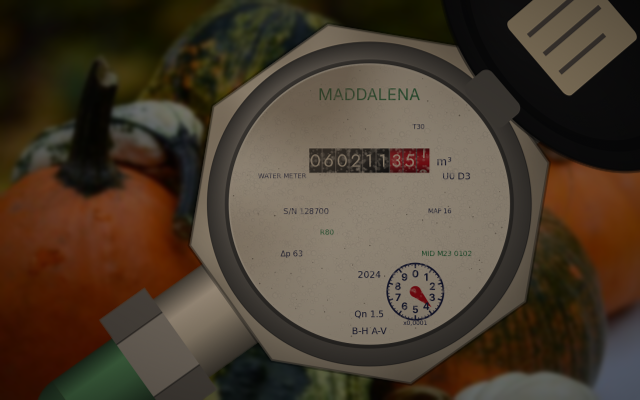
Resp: 60211.3513 m³
